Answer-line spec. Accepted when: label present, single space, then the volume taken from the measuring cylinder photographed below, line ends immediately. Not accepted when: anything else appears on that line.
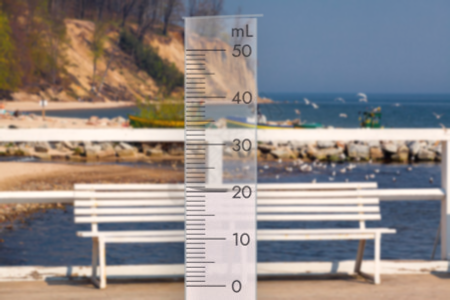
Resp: 20 mL
